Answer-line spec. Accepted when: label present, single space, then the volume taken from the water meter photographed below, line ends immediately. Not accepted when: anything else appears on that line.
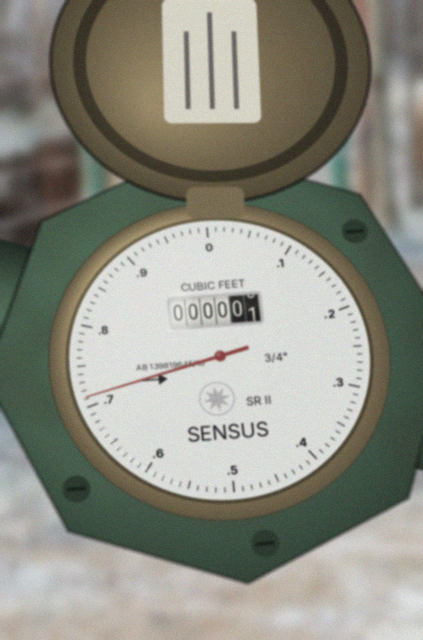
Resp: 0.71 ft³
